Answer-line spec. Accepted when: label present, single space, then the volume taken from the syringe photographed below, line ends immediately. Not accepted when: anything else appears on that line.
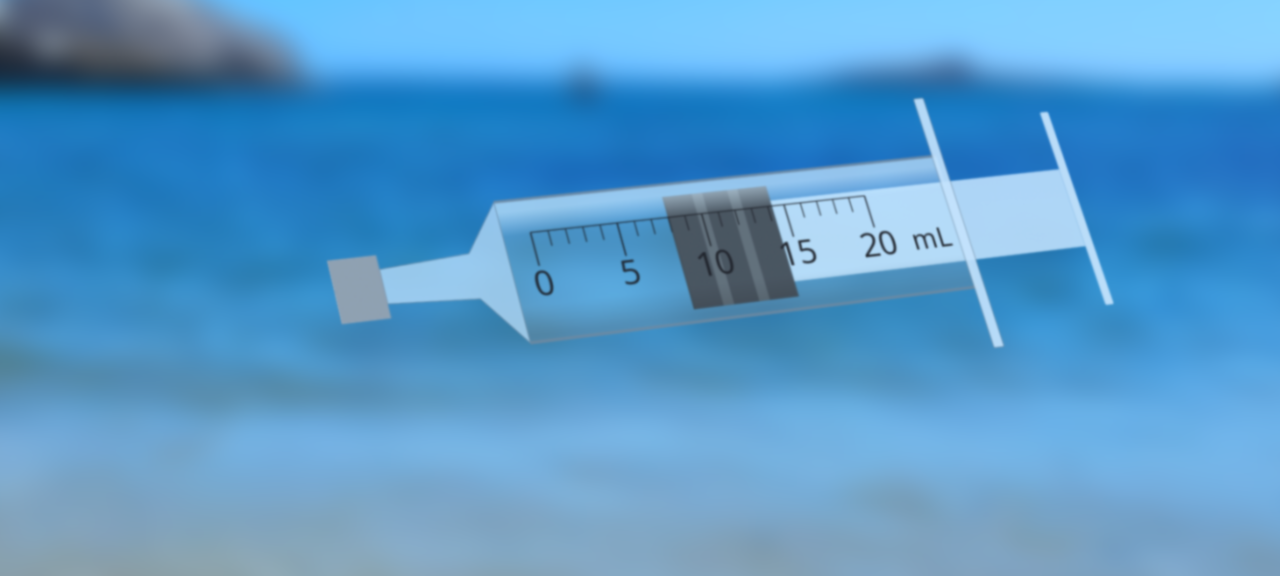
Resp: 8 mL
